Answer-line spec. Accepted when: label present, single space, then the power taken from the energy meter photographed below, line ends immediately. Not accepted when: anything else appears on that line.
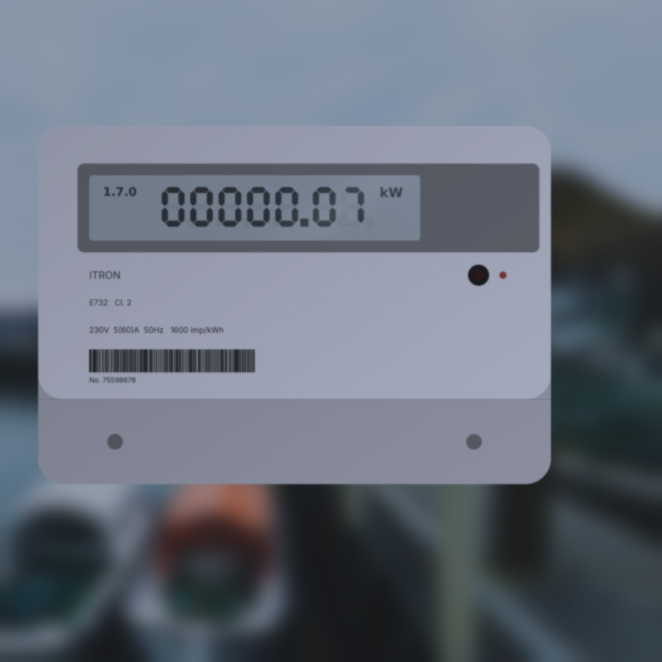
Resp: 0.07 kW
